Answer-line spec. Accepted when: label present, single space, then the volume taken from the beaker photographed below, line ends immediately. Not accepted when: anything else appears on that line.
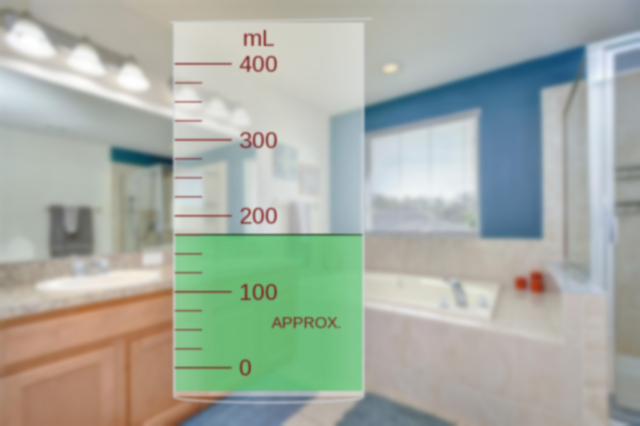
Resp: 175 mL
